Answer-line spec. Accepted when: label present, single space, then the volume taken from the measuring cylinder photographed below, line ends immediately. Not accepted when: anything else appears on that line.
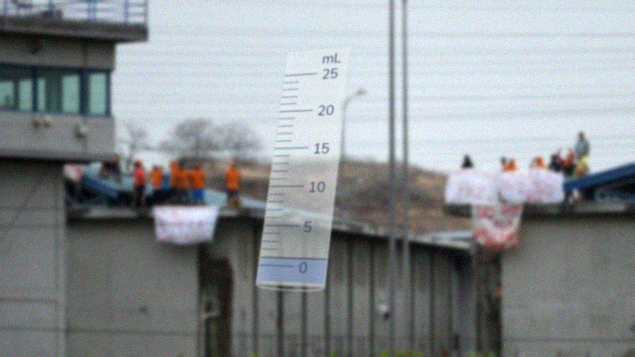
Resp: 1 mL
